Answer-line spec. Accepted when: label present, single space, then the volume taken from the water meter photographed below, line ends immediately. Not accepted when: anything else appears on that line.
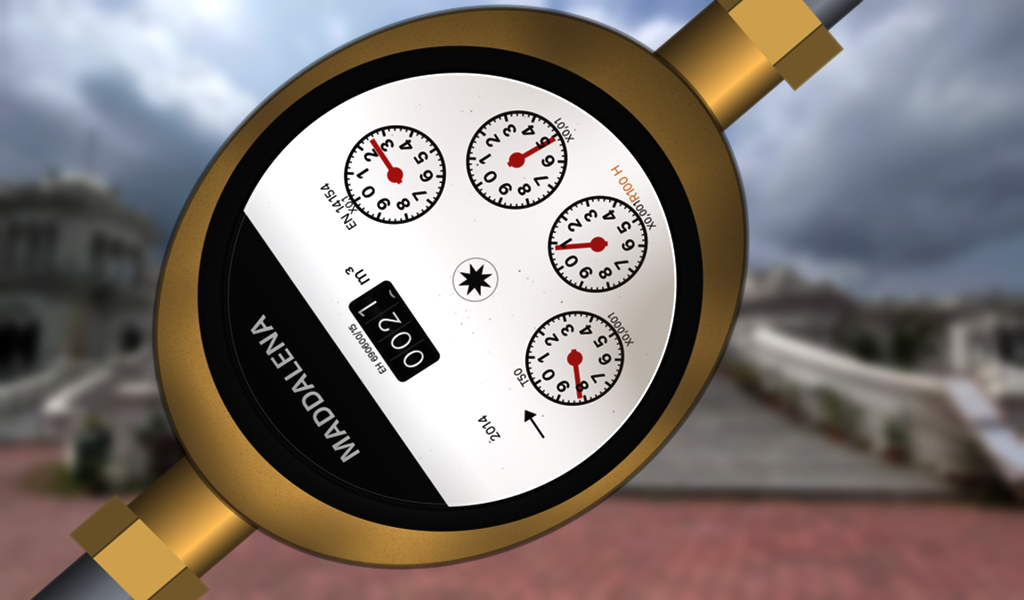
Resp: 21.2508 m³
